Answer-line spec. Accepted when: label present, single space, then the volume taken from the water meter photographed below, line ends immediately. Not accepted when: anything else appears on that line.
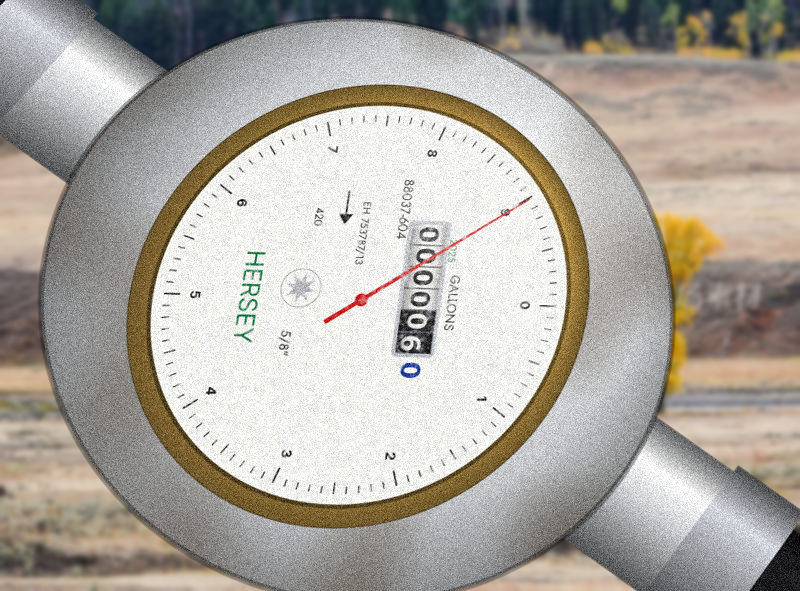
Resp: 59.0 gal
